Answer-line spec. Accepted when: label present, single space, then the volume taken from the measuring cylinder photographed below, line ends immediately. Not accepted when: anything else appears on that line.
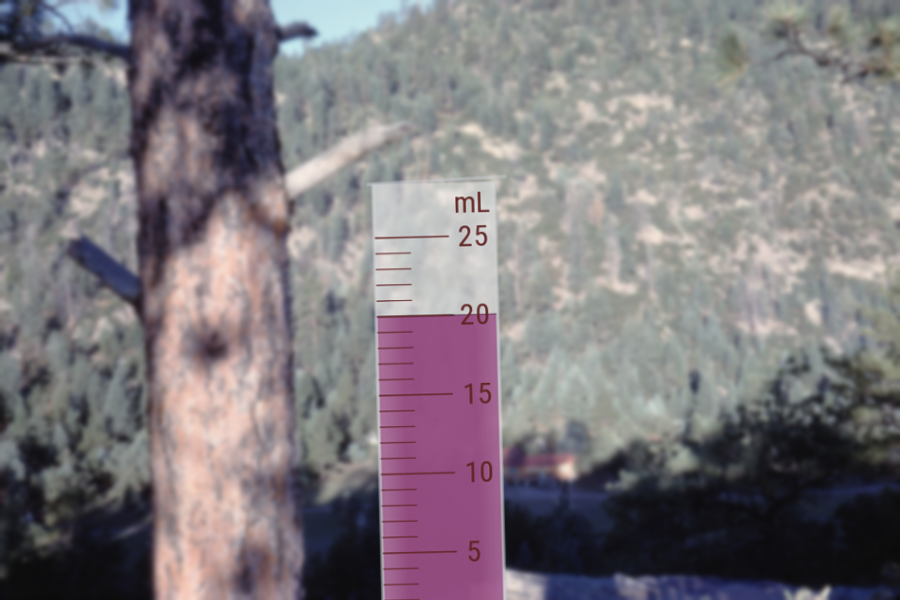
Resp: 20 mL
